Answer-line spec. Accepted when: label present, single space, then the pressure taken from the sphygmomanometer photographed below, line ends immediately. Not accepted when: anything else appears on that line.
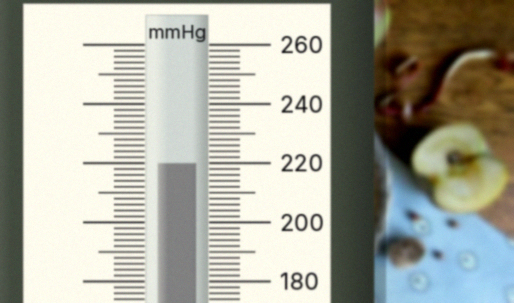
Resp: 220 mmHg
